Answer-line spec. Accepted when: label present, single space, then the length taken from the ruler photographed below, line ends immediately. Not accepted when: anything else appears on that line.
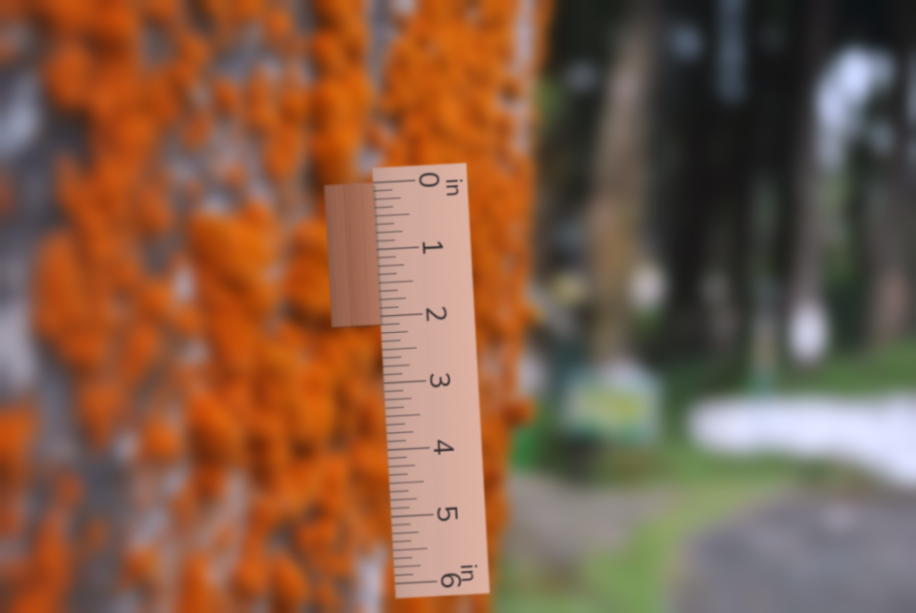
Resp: 2.125 in
